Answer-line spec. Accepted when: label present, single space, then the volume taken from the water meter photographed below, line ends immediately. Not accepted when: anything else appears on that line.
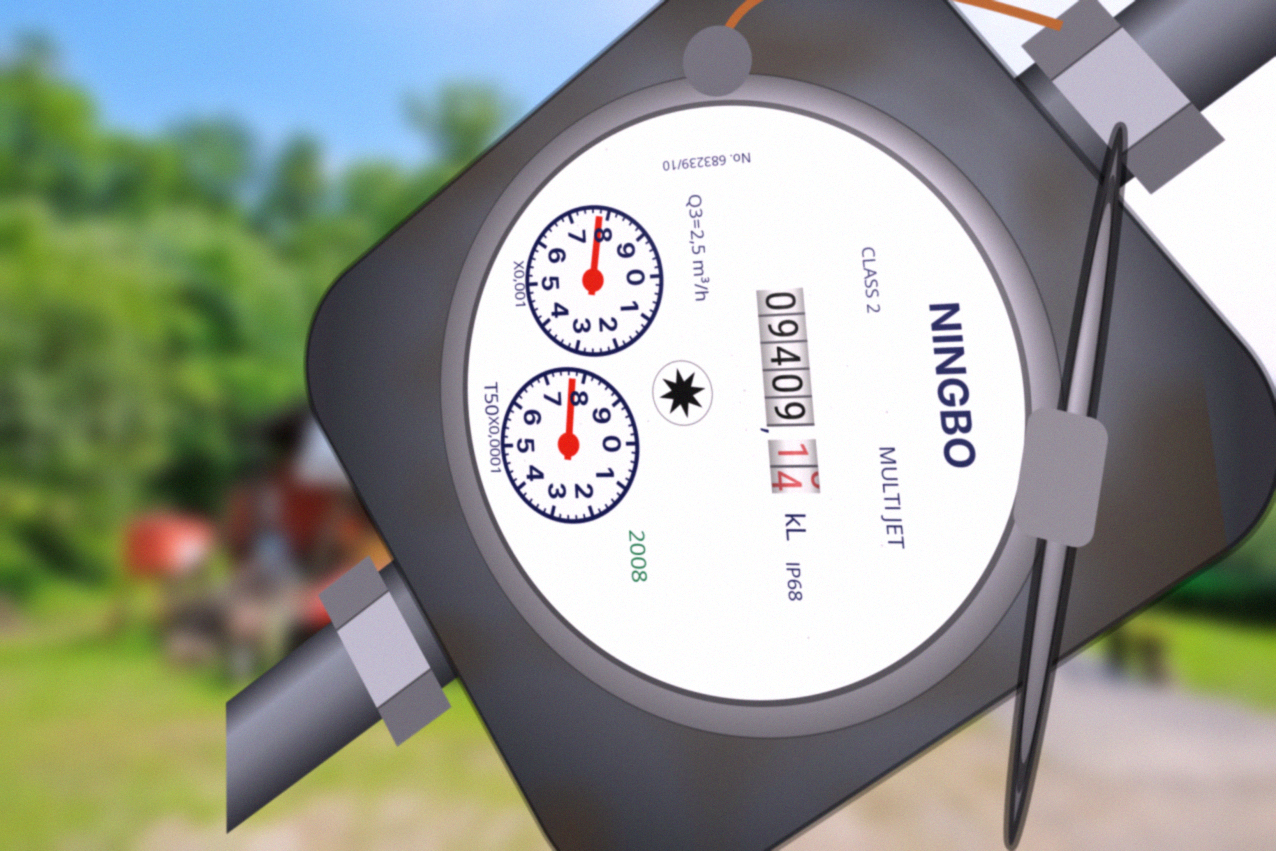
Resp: 9409.1377 kL
